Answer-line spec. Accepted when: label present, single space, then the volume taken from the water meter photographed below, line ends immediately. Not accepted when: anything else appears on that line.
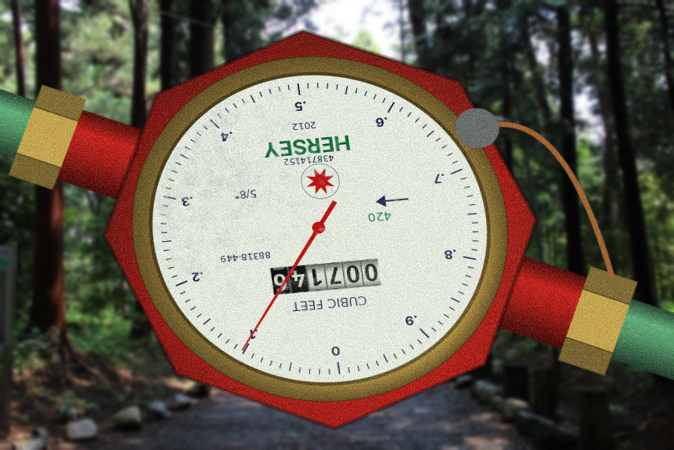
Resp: 7146.10 ft³
